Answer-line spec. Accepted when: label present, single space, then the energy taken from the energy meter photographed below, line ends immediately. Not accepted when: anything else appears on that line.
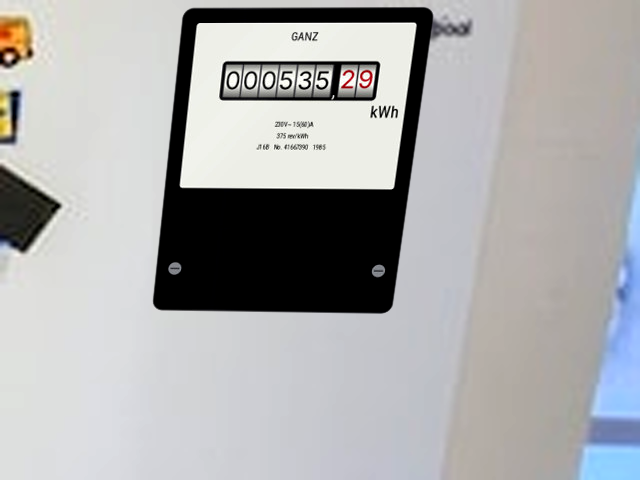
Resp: 535.29 kWh
